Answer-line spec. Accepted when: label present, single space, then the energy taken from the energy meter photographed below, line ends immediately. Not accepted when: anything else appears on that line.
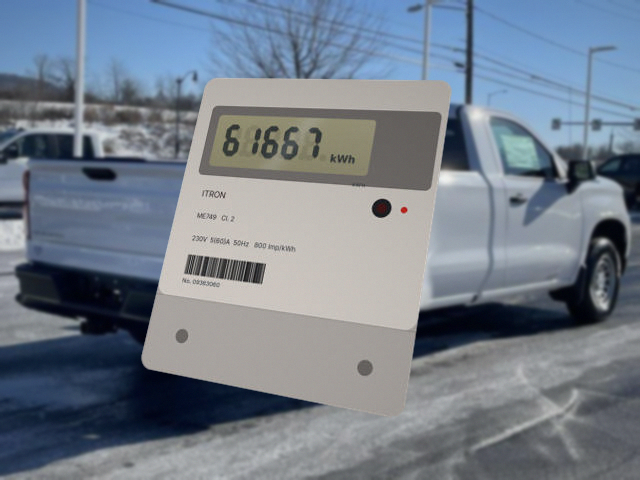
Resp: 61667 kWh
